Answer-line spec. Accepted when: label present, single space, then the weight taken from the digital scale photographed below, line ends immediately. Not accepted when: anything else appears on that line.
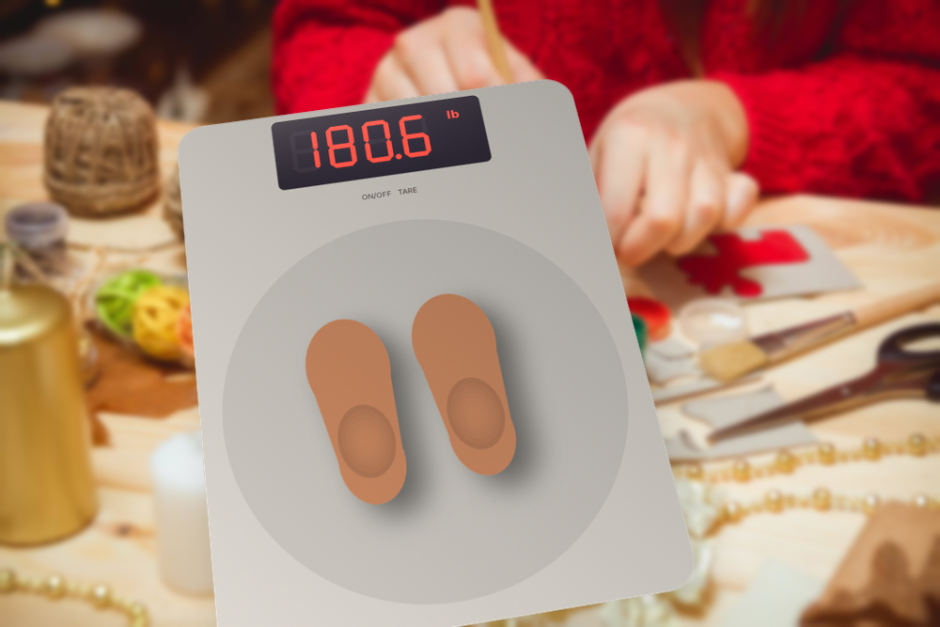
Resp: 180.6 lb
